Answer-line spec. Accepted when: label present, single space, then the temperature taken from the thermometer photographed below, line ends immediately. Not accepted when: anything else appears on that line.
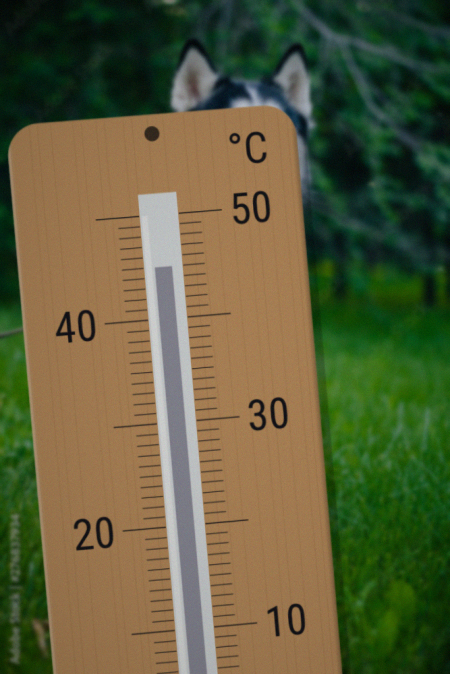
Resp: 45 °C
